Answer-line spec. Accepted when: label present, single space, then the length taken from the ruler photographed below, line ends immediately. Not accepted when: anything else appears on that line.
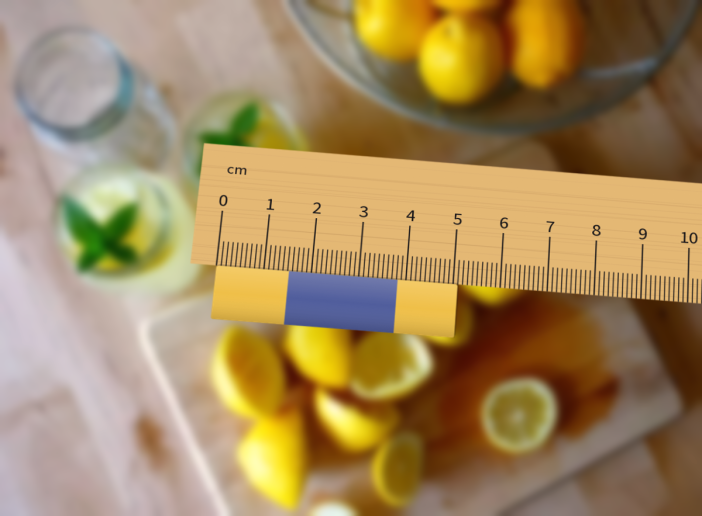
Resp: 5.1 cm
